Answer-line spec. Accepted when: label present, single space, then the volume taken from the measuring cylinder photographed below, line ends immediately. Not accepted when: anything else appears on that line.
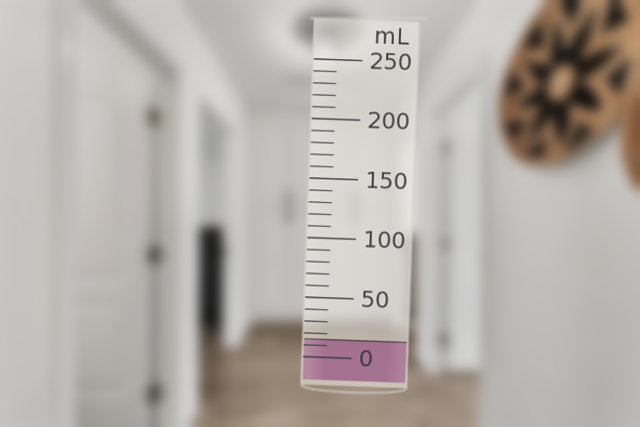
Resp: 15 mL
